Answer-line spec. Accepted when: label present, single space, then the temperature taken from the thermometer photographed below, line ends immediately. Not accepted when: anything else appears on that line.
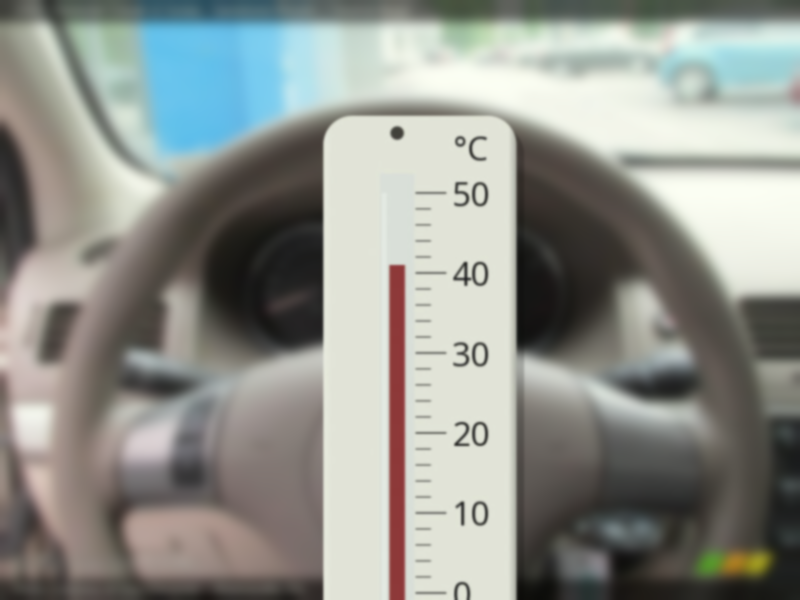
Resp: 41 °C
